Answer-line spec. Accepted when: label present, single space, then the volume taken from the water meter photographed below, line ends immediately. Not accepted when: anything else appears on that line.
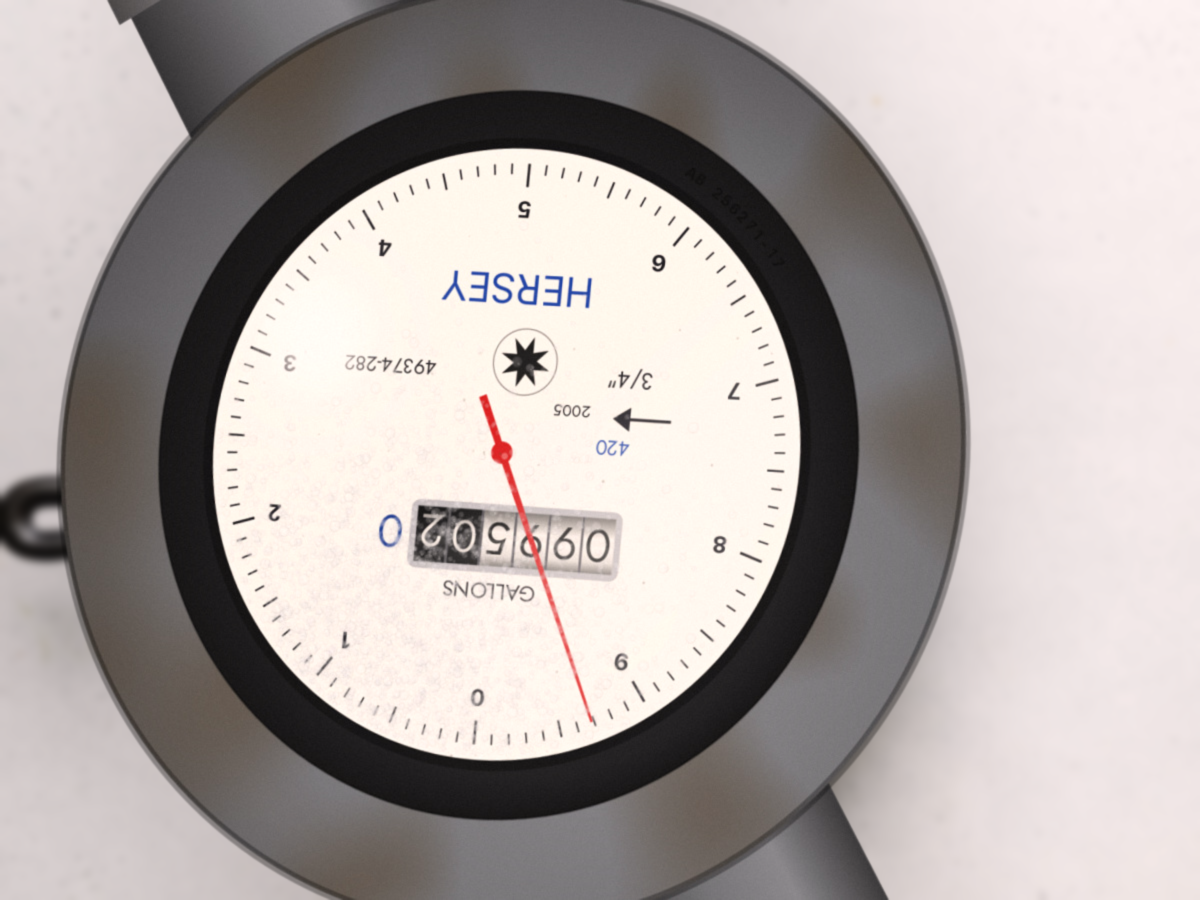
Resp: 995019.3 gal
